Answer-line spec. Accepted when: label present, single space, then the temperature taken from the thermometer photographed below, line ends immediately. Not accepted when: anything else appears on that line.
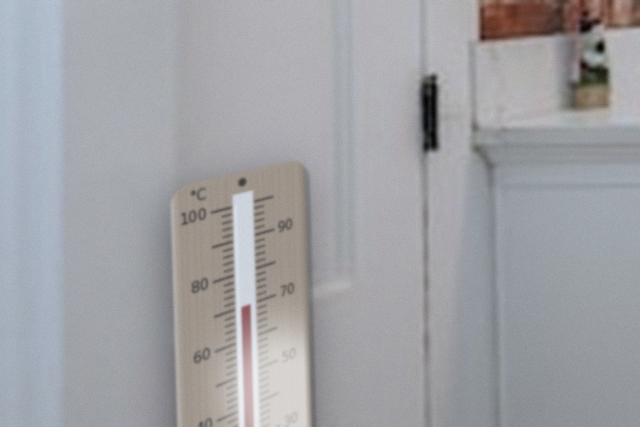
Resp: 70 °C
